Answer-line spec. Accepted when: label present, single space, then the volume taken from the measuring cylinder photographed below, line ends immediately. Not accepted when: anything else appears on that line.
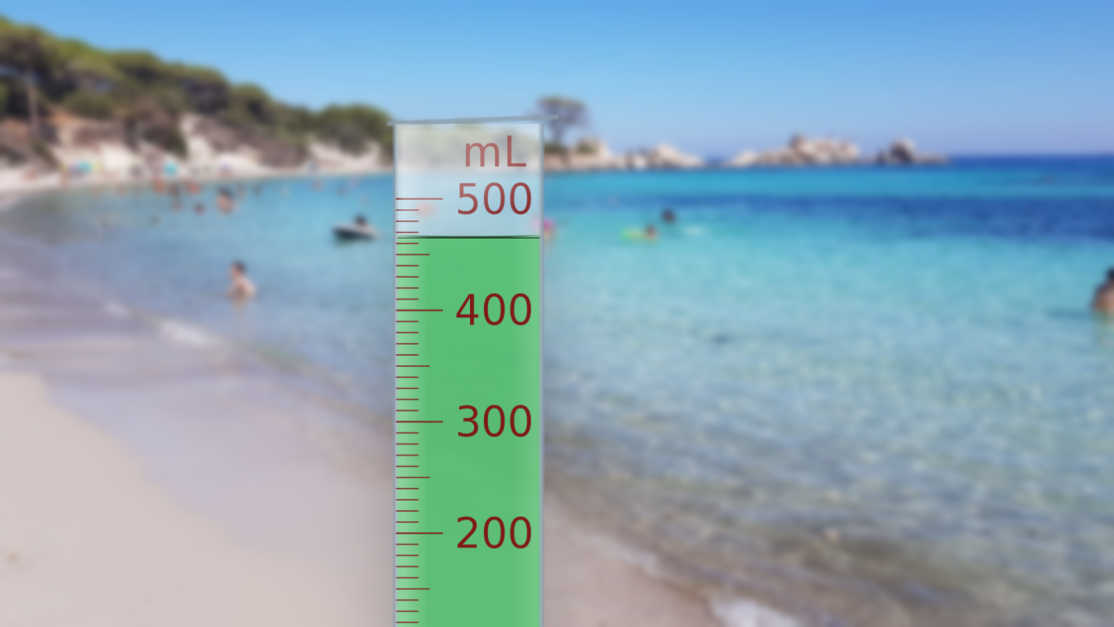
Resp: 465 mL
